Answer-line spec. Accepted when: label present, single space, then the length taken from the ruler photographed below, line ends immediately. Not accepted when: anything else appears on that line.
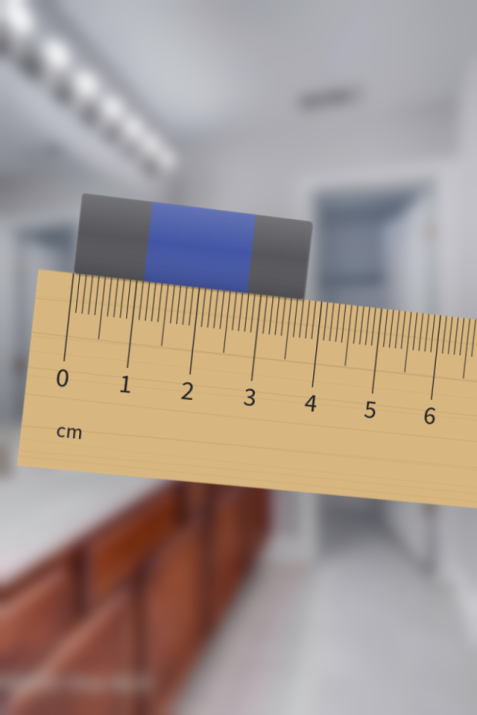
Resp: 3.7 cm
